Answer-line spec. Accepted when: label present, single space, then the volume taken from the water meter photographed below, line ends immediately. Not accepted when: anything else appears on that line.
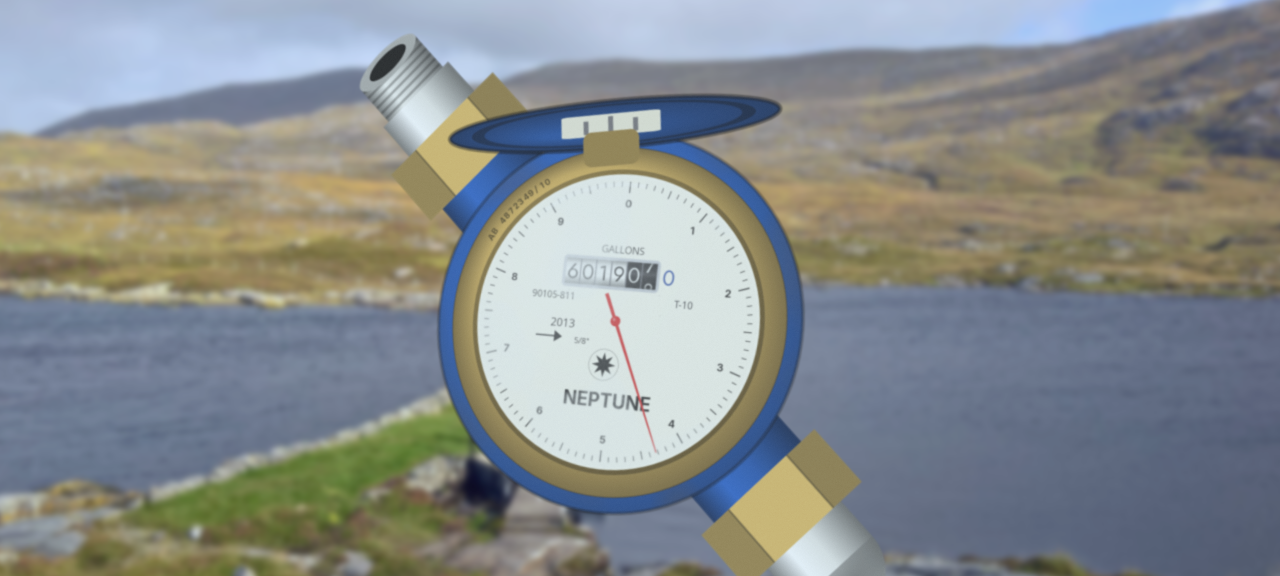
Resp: 6019074.3 gal
